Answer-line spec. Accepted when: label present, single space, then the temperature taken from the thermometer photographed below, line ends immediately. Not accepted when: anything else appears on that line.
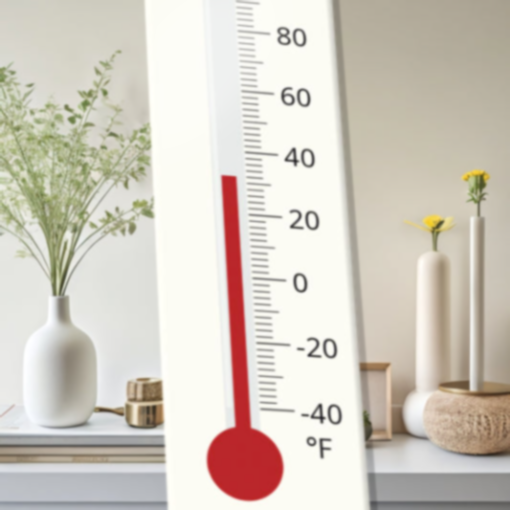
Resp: 32 °F
